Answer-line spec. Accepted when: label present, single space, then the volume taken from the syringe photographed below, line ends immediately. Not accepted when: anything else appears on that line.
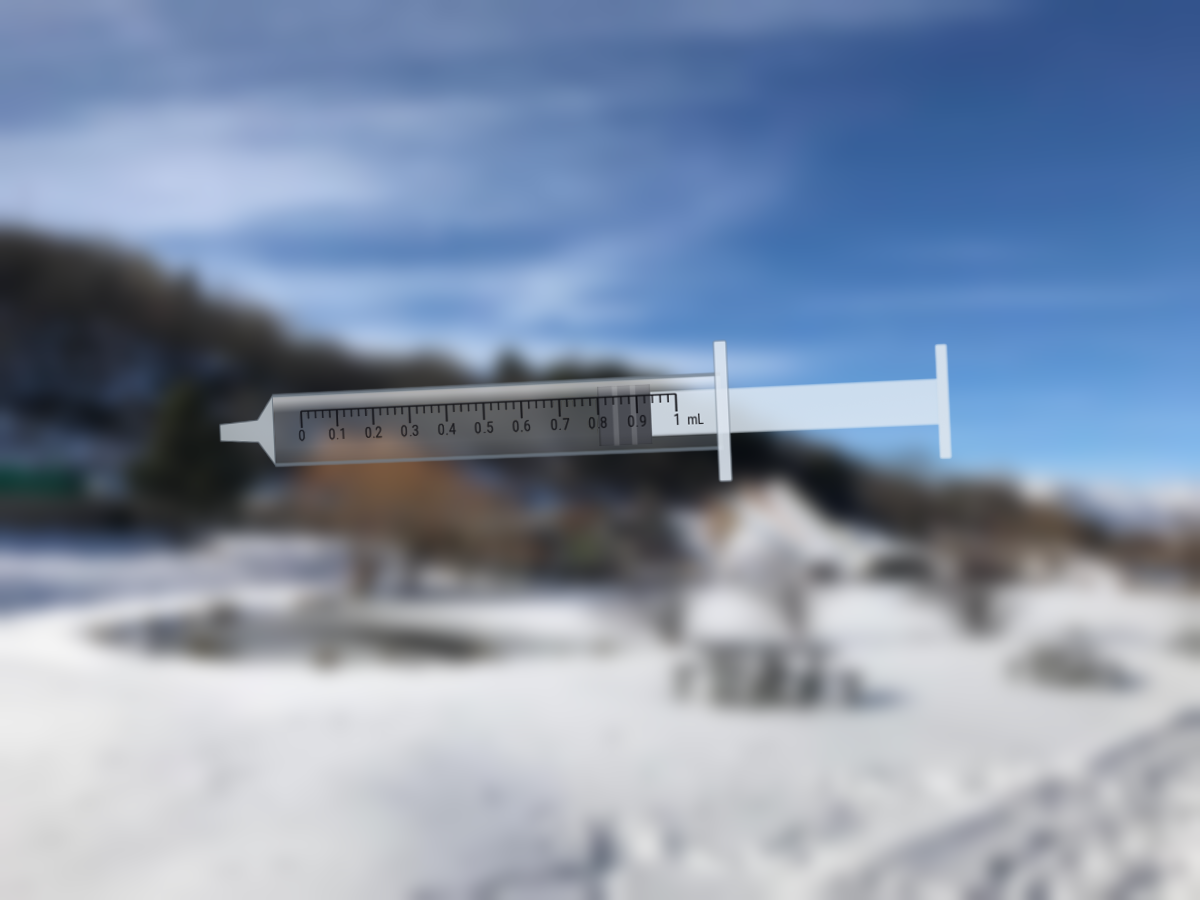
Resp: 0.8 mL
